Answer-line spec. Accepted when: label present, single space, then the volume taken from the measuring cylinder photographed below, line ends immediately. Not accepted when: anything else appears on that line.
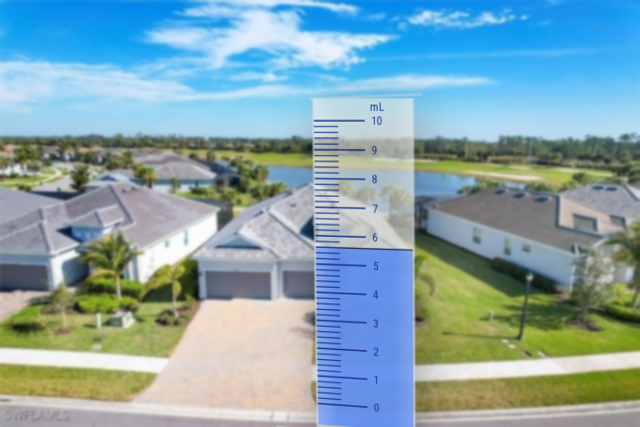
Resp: 5.6 mL
